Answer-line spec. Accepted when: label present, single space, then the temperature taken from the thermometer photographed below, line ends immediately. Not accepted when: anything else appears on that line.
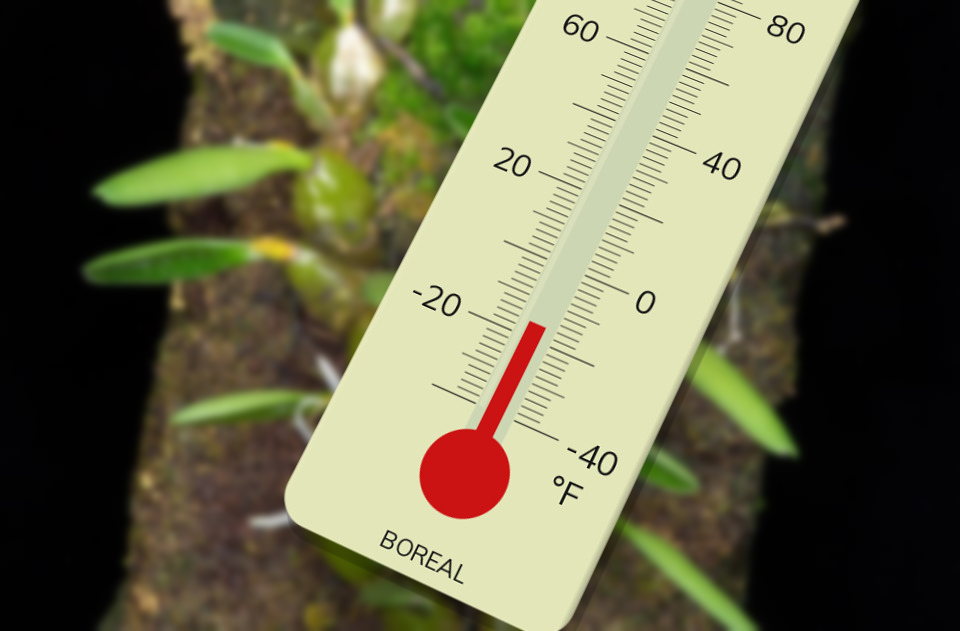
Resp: -16 °F
